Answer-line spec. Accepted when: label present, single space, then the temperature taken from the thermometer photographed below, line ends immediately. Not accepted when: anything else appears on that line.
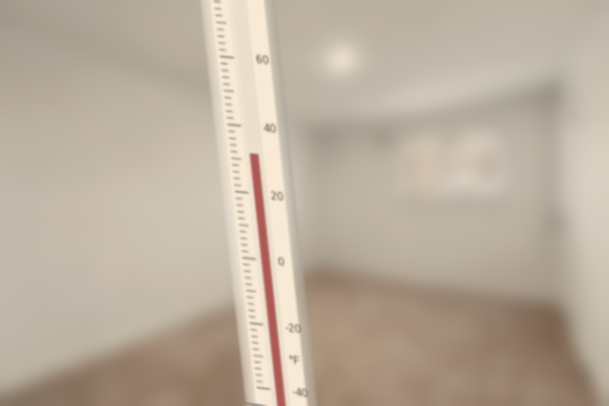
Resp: 32 °F
